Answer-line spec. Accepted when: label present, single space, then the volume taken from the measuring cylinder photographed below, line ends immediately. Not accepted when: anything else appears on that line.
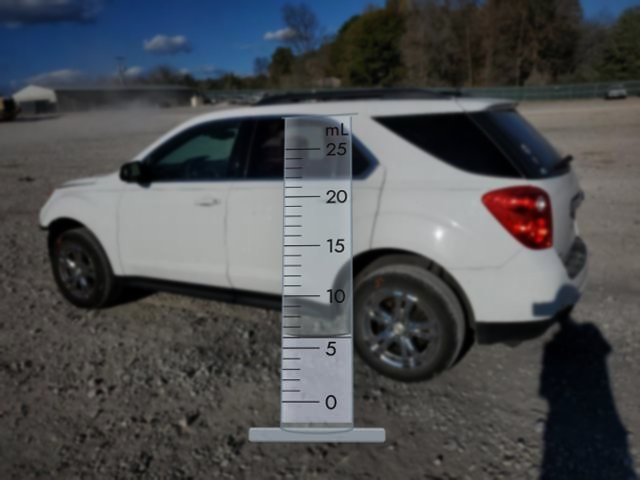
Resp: 6 mL
